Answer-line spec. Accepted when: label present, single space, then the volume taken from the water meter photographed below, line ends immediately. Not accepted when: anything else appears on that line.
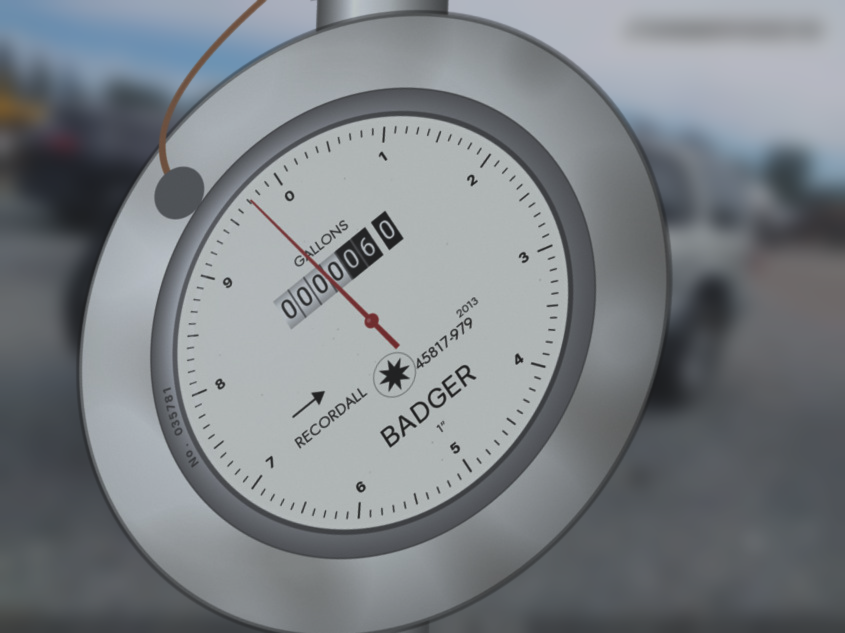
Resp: 59.7 gal
